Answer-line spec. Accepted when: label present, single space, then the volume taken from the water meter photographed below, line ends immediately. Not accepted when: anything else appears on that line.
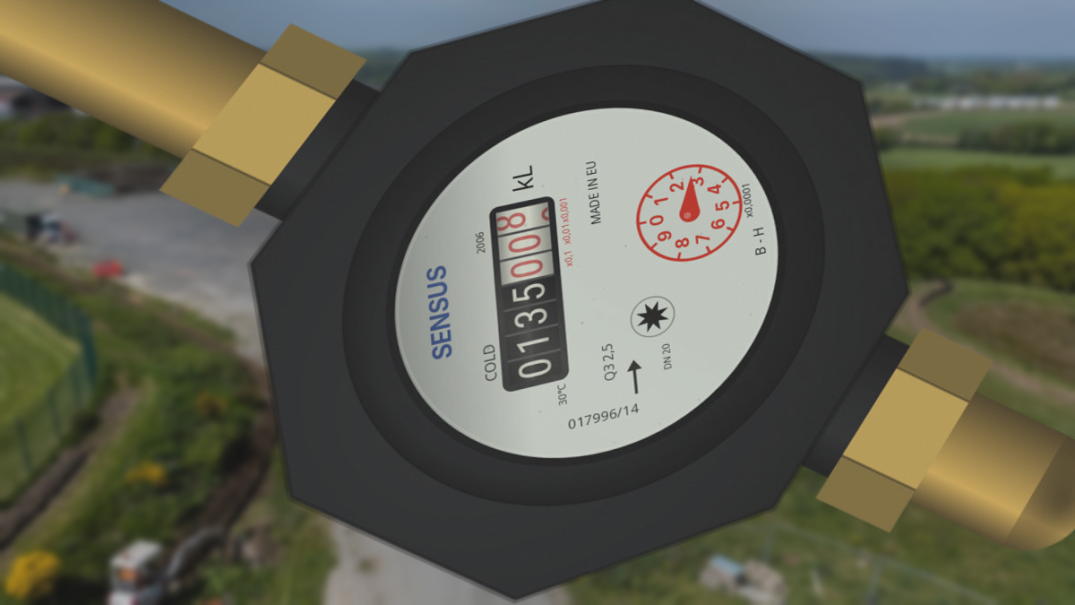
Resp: 135.0082 kL
